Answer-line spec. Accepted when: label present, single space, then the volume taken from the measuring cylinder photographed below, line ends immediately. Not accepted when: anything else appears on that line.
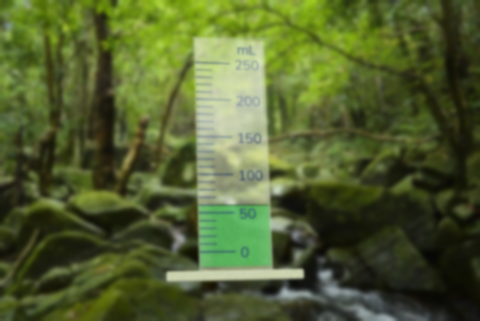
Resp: 60 mL
